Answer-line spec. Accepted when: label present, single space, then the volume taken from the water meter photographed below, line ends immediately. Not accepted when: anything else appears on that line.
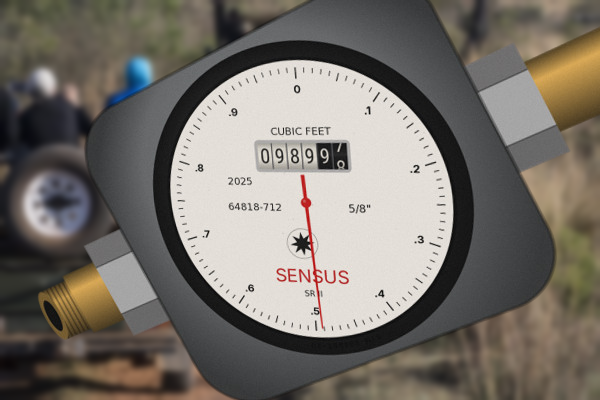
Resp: 98997.49 ft³
